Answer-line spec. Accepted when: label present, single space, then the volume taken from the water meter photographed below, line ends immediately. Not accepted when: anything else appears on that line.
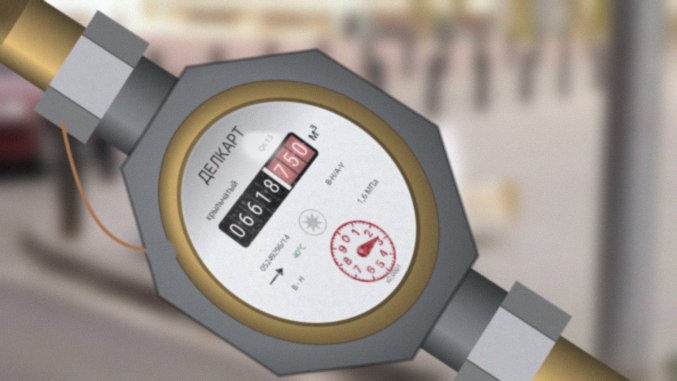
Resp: 6618.7502 m³
